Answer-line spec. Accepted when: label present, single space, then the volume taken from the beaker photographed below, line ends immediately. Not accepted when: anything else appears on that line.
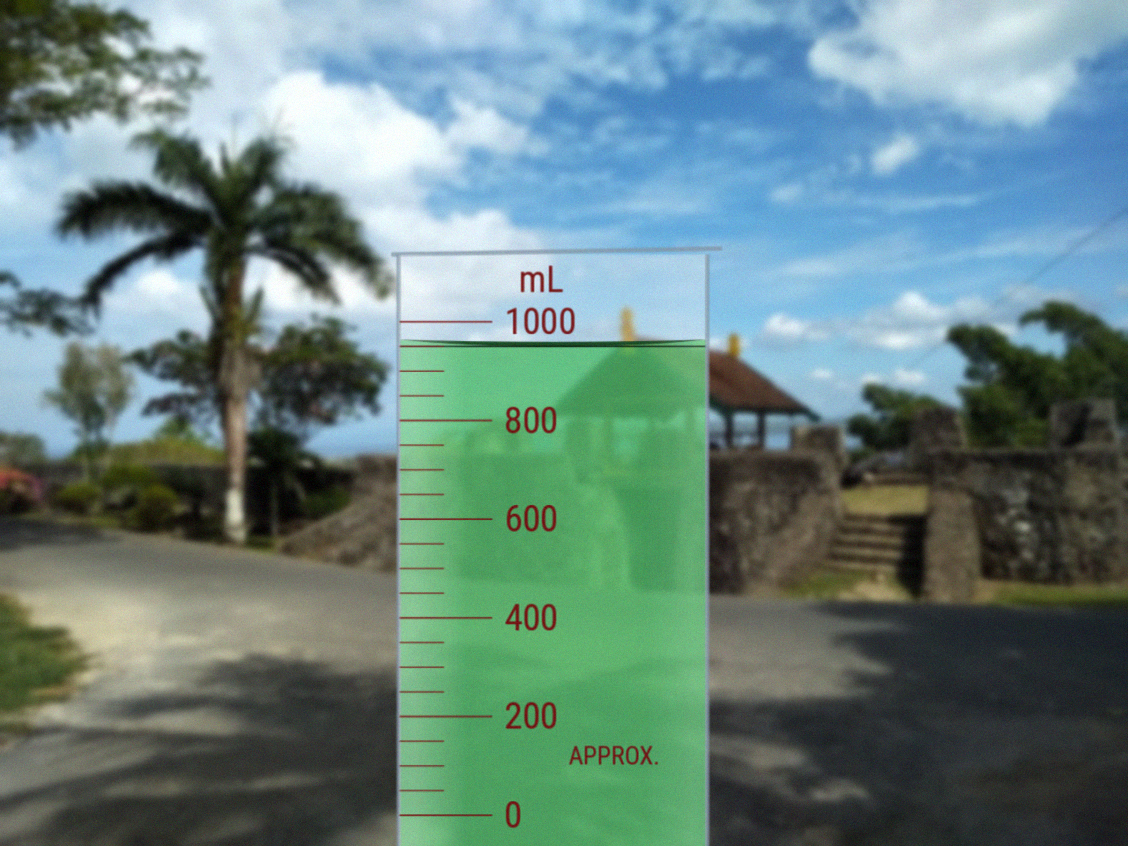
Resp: 950 mL
